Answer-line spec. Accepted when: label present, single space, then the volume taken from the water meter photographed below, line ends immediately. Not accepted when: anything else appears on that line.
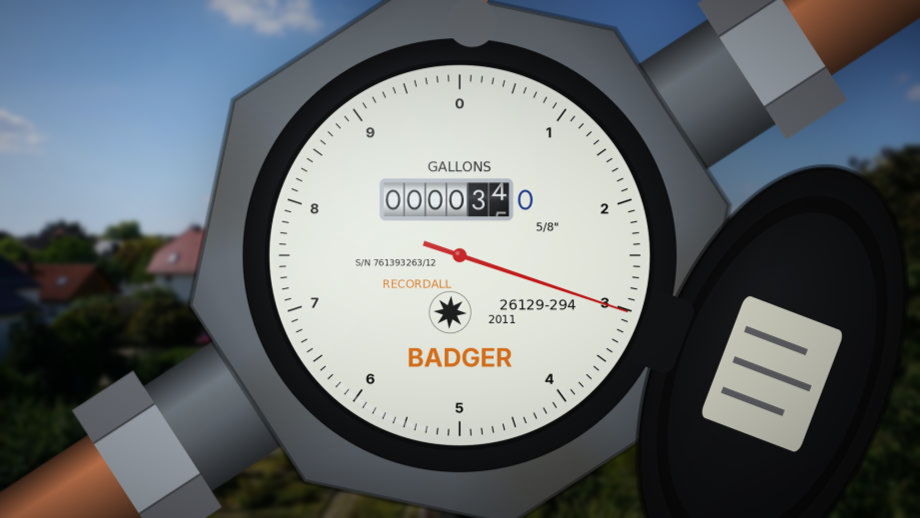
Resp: 343.0 gal
